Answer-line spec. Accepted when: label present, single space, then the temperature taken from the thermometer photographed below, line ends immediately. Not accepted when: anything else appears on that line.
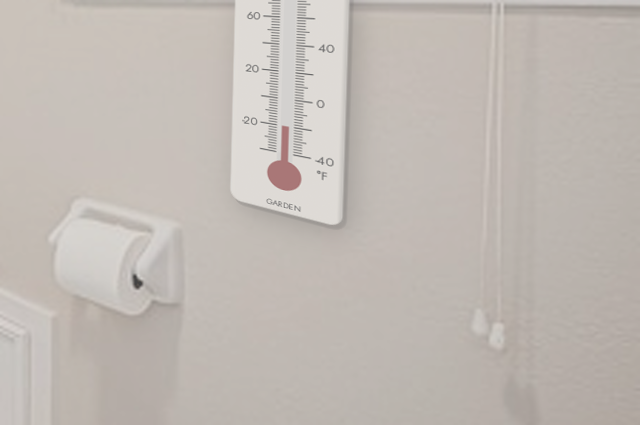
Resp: -20 °F
